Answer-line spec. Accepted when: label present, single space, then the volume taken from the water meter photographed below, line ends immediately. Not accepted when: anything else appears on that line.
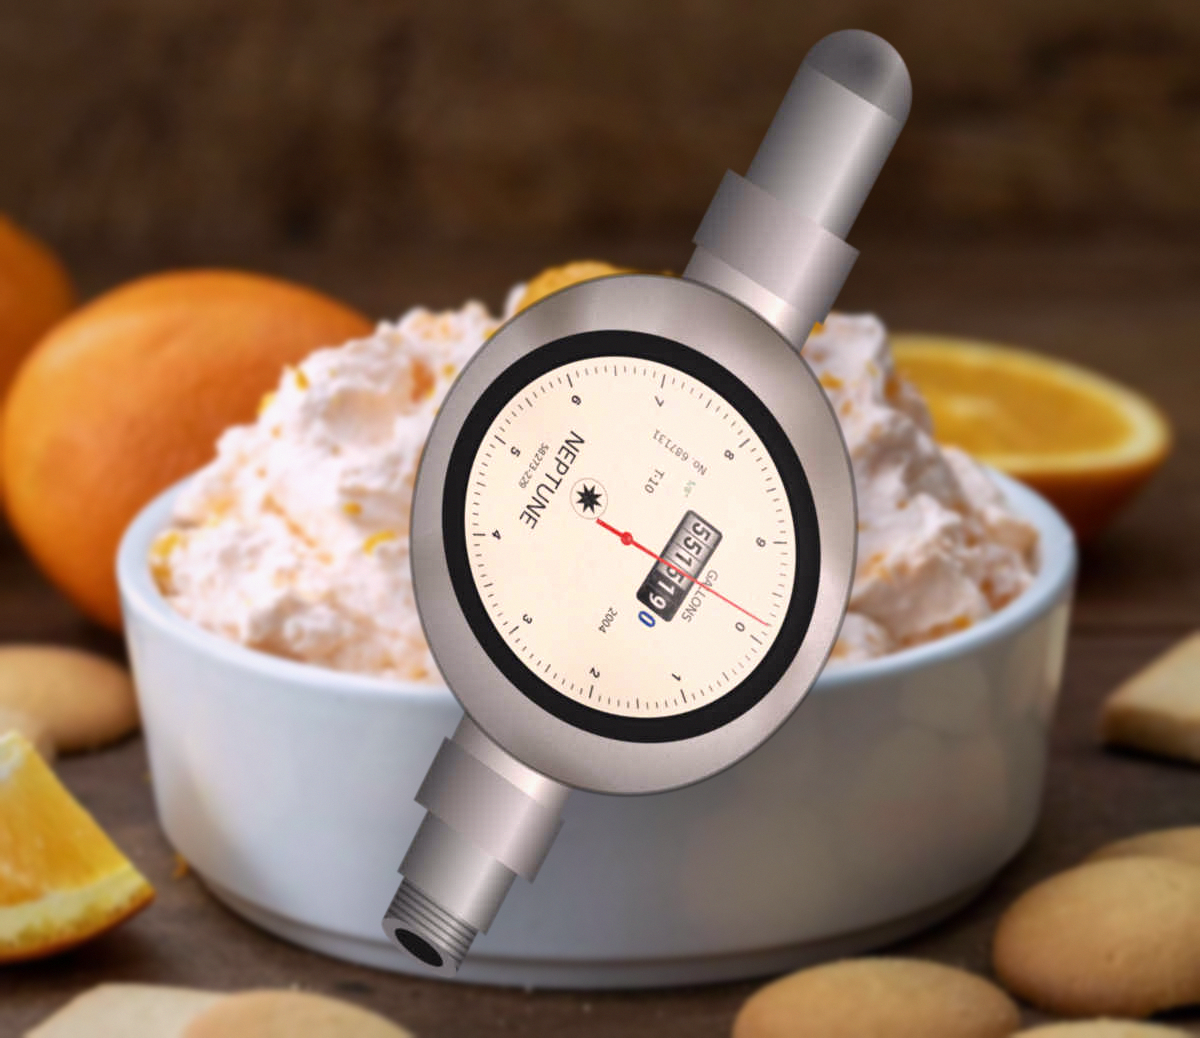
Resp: 5515189.8 gal
